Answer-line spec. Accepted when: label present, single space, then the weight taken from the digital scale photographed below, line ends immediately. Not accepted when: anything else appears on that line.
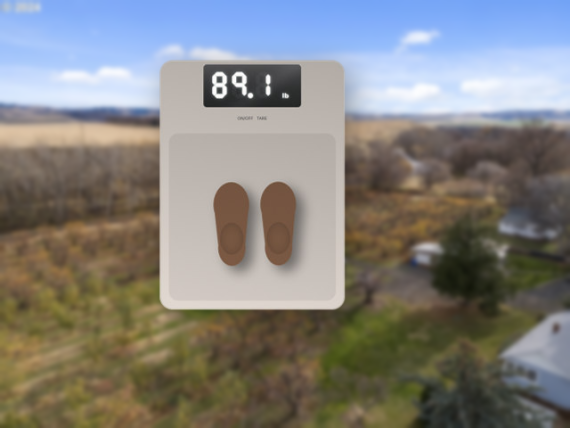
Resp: 89.1 lb
